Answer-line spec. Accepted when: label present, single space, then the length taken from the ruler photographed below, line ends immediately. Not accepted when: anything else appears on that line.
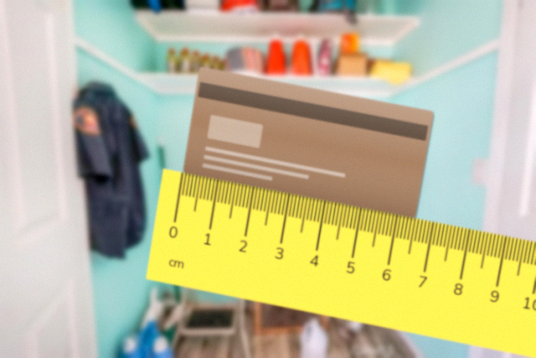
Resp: 6.5 cm
